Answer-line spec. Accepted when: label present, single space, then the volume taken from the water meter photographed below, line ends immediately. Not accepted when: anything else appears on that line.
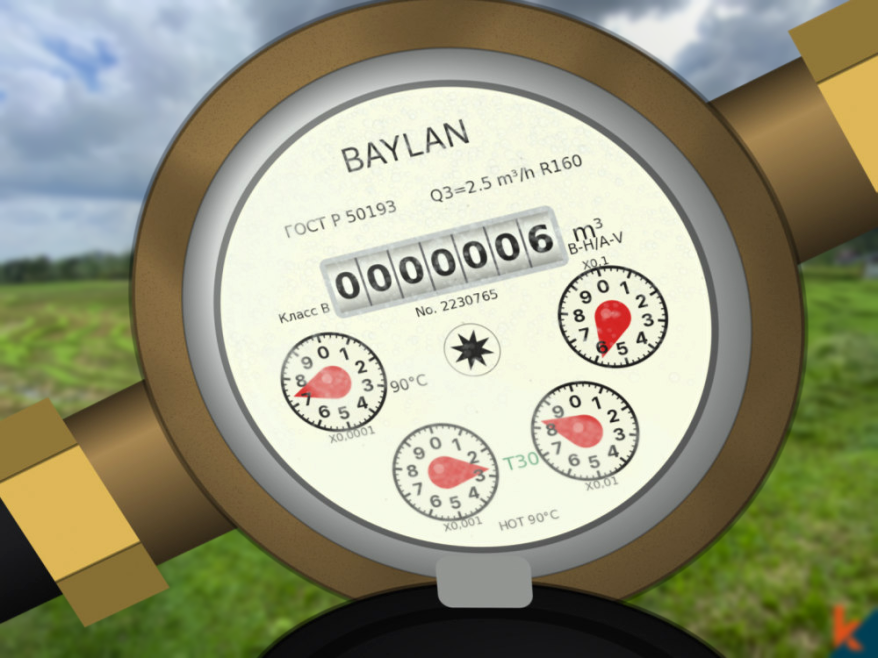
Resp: 6.5827 m³
